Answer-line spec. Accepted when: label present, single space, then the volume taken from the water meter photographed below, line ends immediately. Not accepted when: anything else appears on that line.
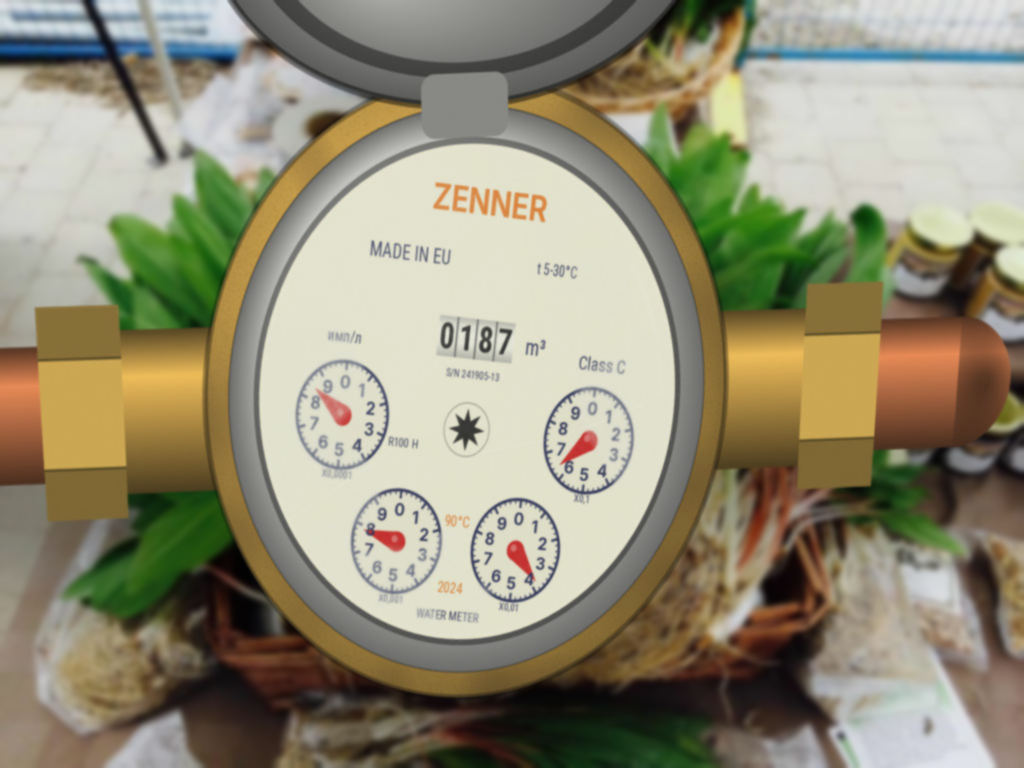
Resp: 187.6378 m³
